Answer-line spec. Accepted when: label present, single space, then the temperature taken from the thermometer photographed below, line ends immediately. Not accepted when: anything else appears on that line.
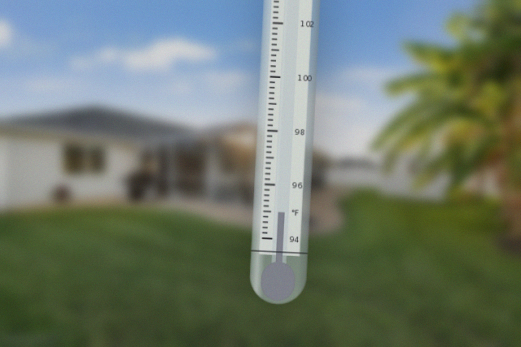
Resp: 95 °F
